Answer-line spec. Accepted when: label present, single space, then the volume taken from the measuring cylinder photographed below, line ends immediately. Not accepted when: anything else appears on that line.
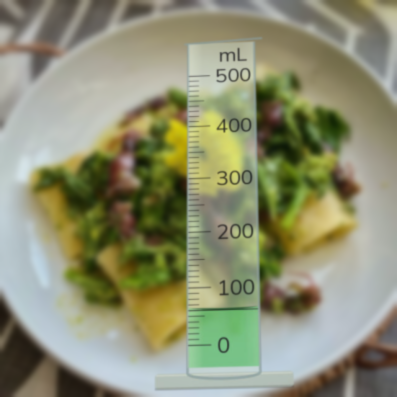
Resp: 60 mL
